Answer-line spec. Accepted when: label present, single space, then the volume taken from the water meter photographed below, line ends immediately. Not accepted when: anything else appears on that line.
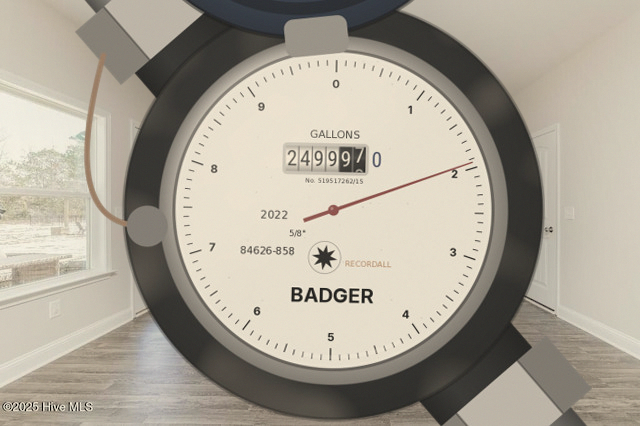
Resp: 2499971.9 gal
